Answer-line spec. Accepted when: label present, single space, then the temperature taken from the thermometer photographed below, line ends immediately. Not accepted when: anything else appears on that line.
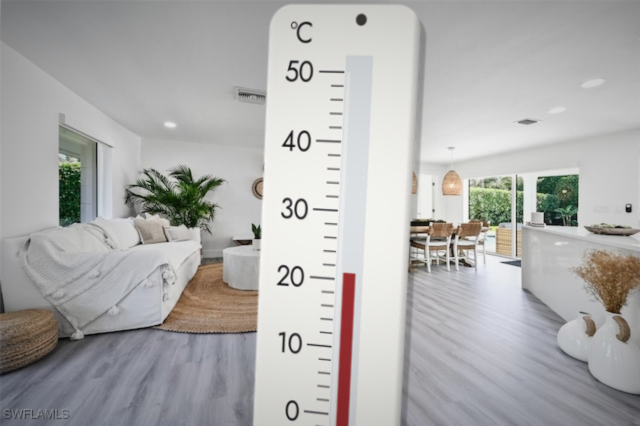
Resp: 21 °C
